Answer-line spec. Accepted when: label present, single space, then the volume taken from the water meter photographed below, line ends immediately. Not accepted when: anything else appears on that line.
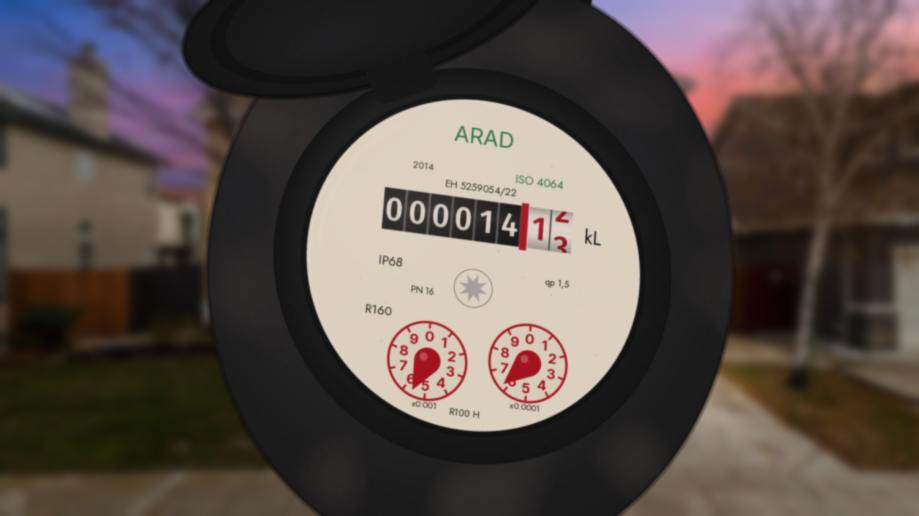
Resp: 14.1256 kL
